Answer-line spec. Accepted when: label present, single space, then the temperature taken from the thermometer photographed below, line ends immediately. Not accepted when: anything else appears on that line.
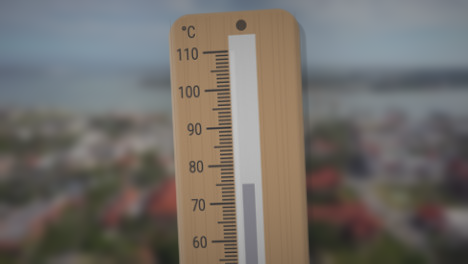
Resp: 75 °C
